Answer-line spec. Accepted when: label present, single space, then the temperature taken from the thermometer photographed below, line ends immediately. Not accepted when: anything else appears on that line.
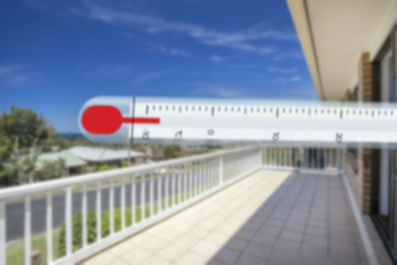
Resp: -8 °C
